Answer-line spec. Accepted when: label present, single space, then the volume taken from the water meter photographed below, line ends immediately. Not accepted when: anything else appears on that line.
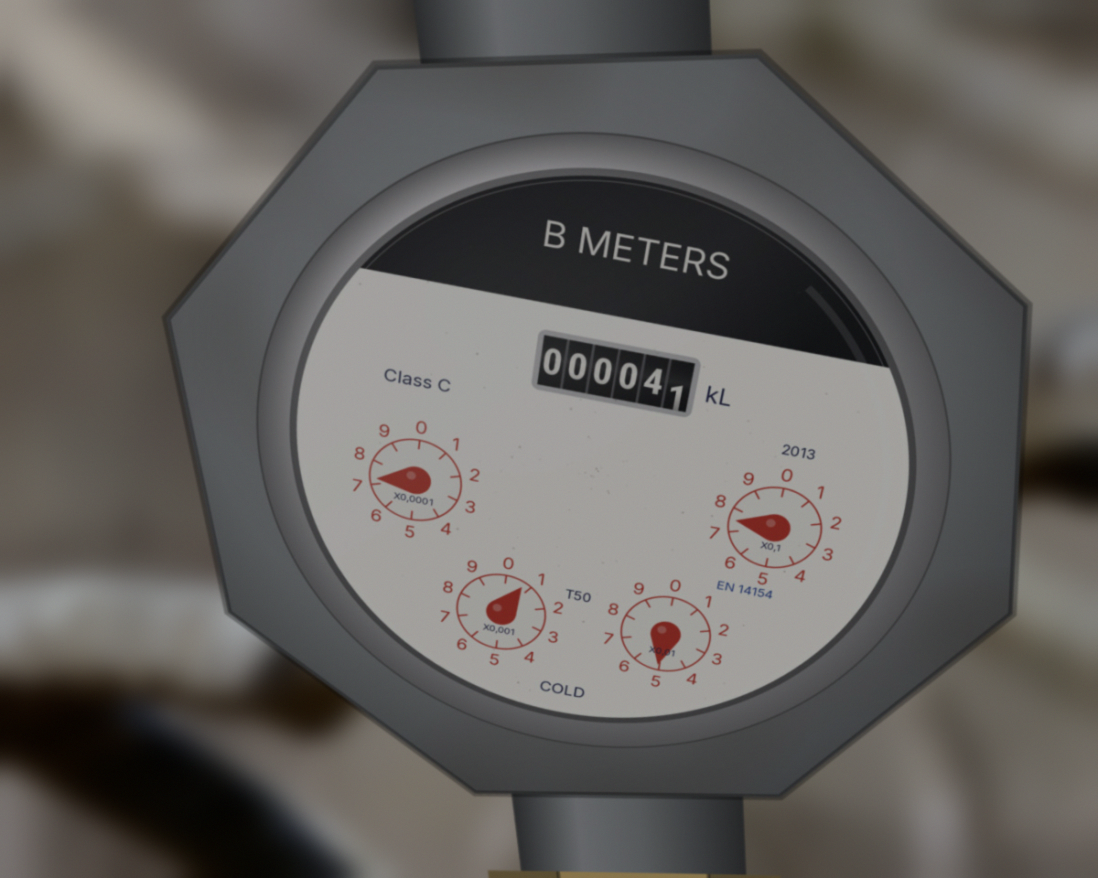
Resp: 40.7507 kL
